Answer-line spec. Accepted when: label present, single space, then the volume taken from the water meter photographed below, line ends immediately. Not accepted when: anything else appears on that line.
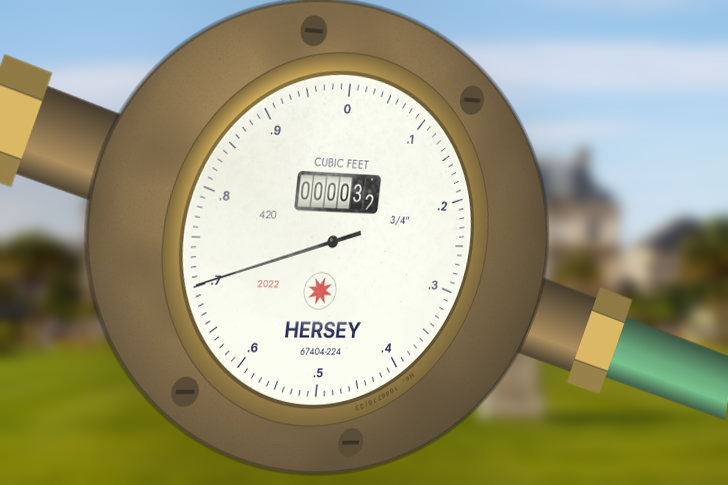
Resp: 31.70 ft³
